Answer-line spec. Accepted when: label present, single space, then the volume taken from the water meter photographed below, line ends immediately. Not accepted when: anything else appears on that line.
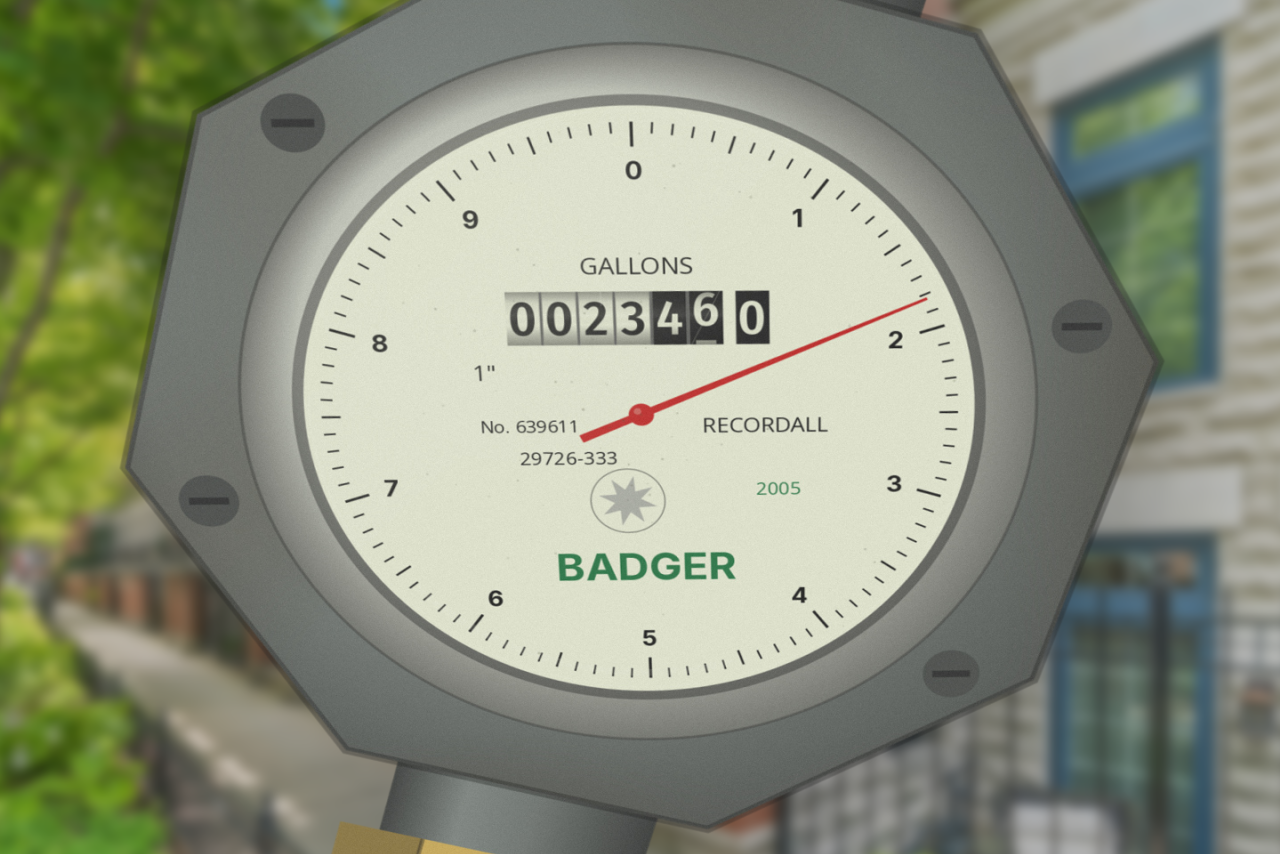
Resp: 23461.8 gal
